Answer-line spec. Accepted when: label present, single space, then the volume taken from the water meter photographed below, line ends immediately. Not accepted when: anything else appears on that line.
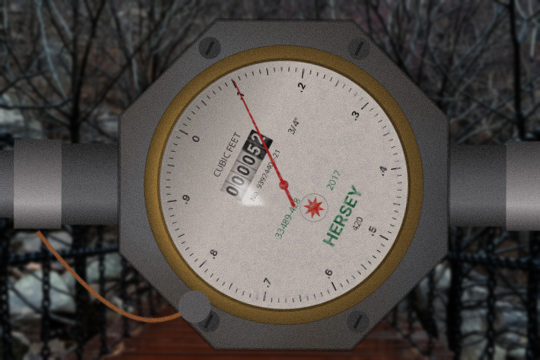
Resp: 52.10 ft³
